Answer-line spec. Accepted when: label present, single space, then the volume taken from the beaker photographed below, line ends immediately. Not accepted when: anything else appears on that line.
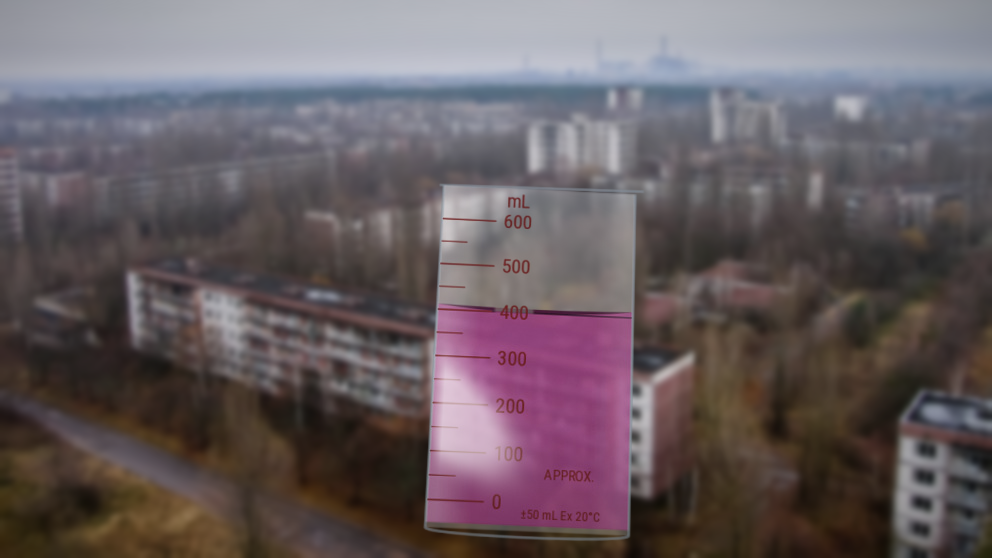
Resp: 400 mL
